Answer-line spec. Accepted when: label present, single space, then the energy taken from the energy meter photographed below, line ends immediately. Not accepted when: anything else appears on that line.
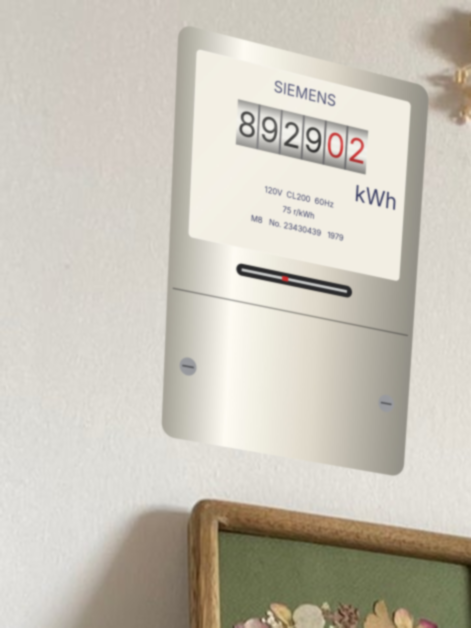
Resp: 8929.02 kWh
